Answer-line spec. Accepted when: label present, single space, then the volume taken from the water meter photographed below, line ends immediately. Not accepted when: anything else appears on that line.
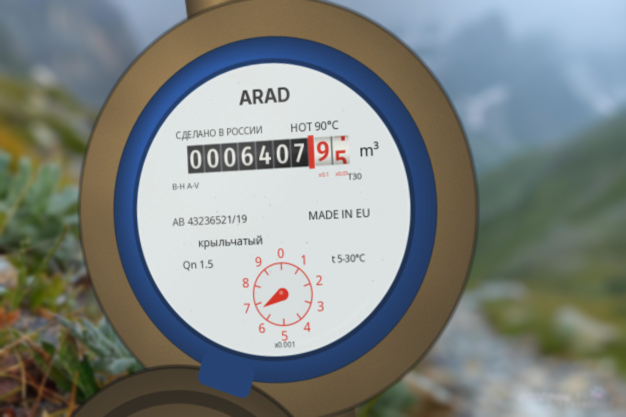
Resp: 6407.946 m³
